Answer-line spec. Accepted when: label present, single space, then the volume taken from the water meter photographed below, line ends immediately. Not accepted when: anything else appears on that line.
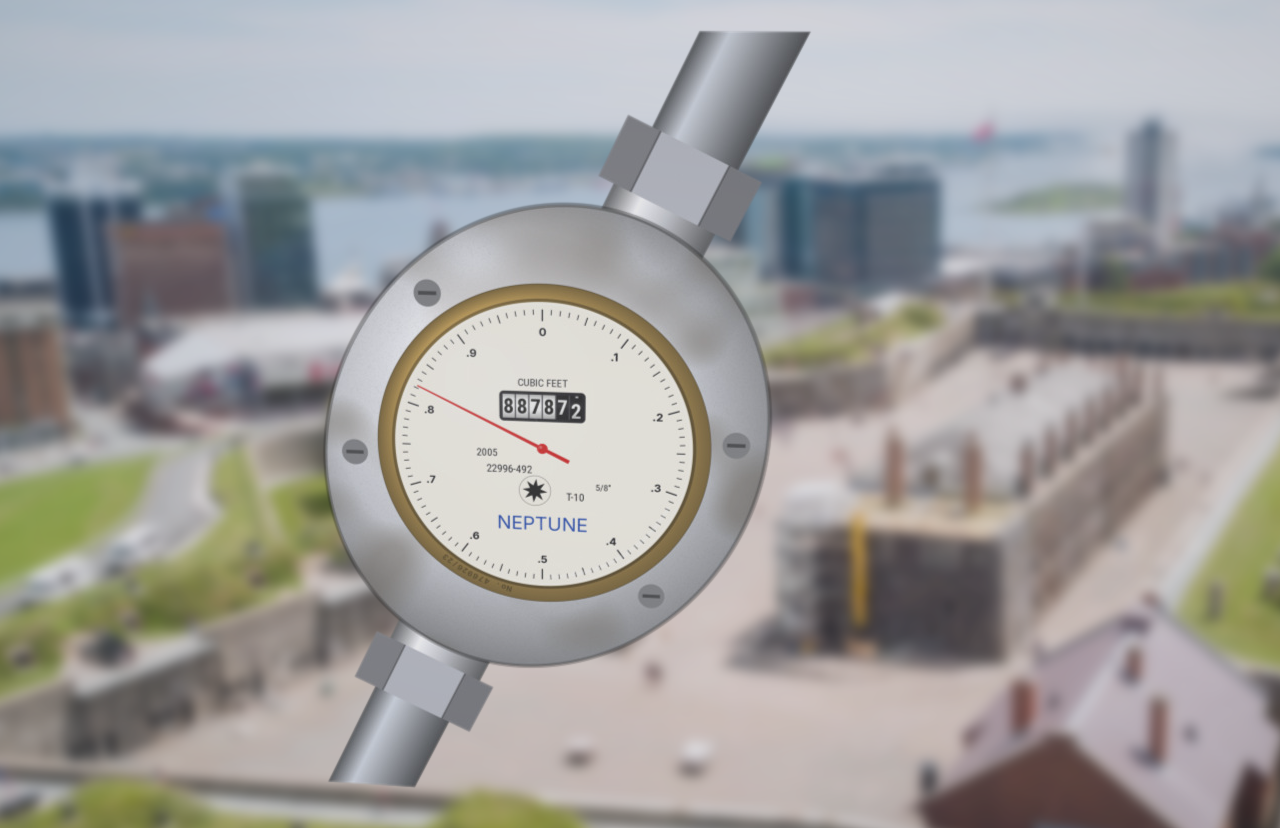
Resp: 887871.82 ft³
